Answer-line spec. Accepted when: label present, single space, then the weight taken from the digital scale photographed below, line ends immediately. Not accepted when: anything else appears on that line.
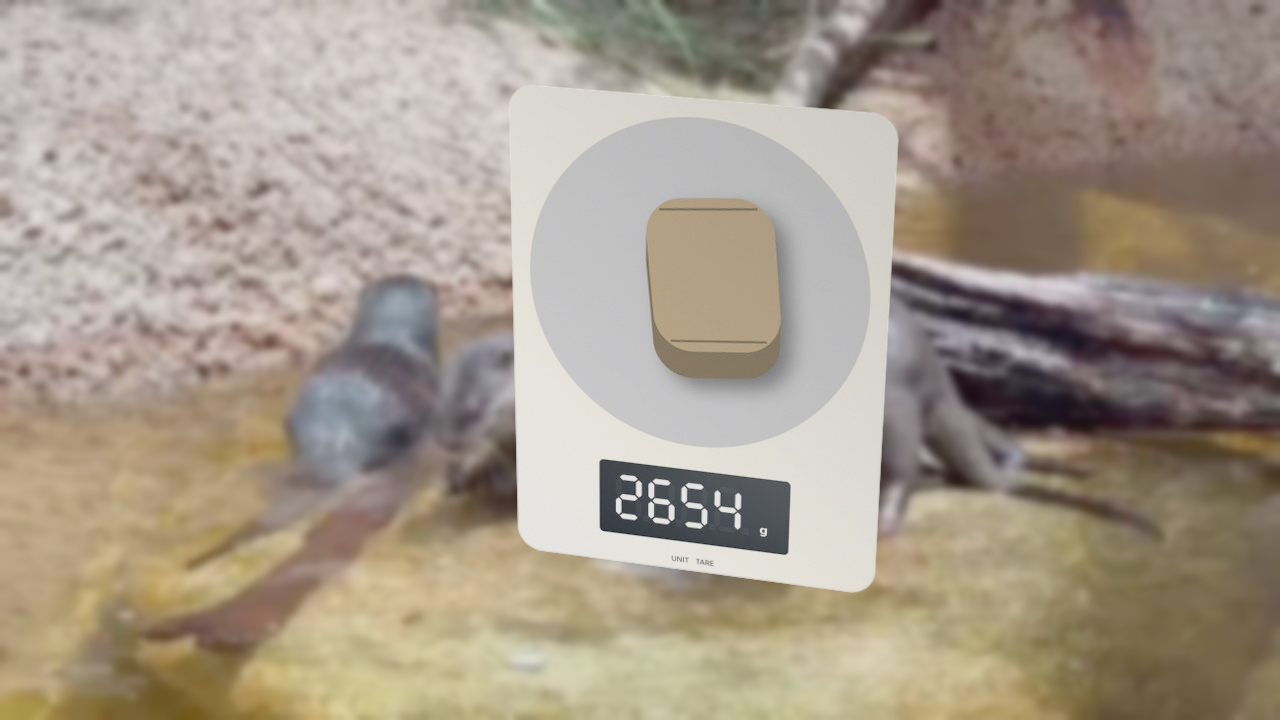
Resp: 2654 g
